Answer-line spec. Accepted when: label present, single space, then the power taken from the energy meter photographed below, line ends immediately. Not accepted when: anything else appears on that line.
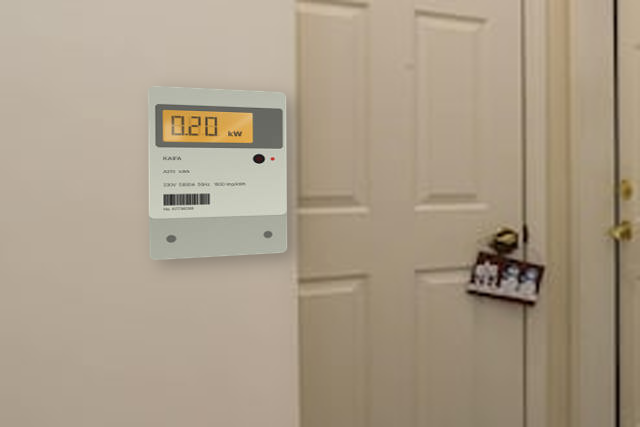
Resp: 0.20 kW
